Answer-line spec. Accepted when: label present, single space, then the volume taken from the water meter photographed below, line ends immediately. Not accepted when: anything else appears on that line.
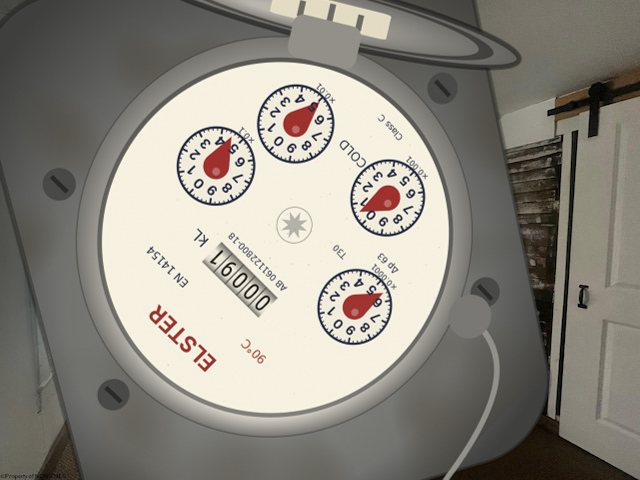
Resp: 91.4505 kL
